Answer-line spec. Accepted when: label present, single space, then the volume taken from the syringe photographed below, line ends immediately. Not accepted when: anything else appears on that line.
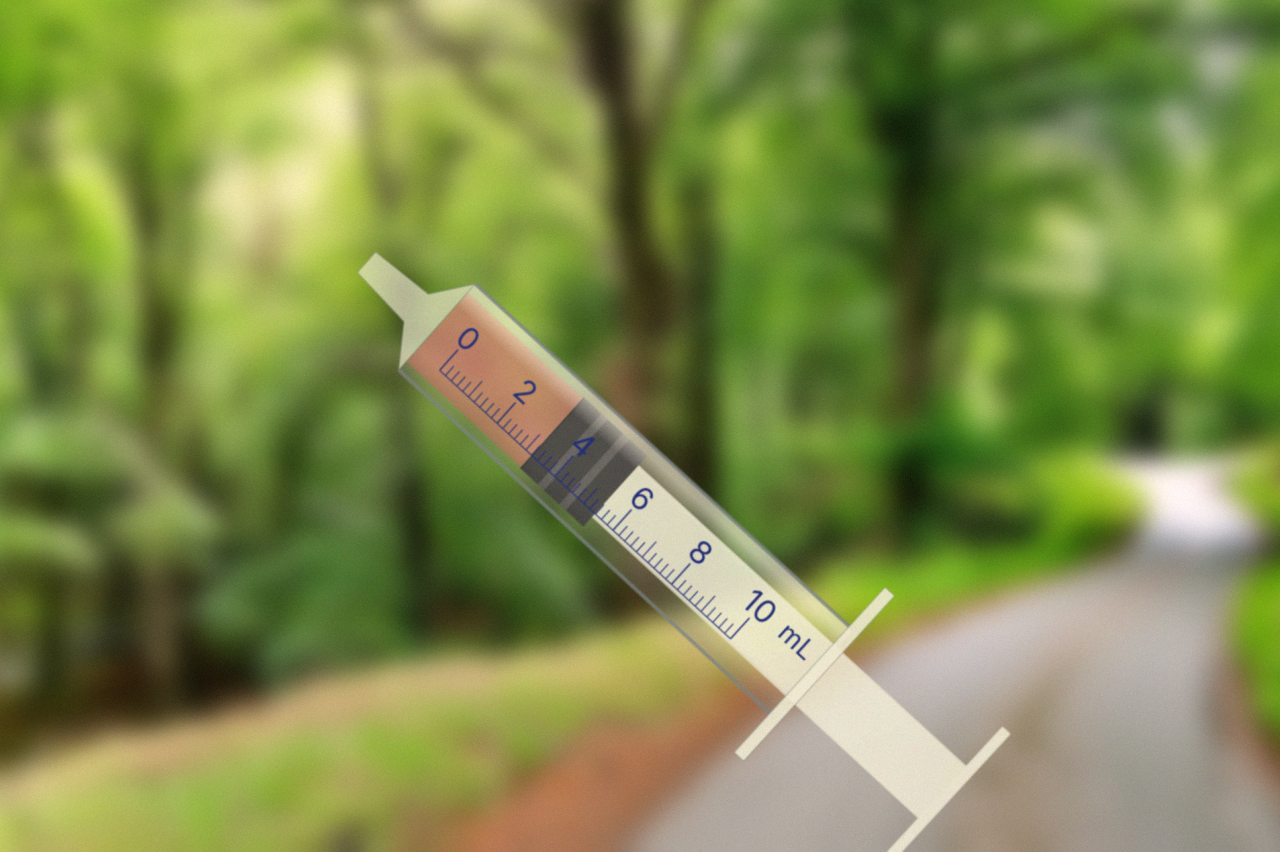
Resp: 3.2 mL
